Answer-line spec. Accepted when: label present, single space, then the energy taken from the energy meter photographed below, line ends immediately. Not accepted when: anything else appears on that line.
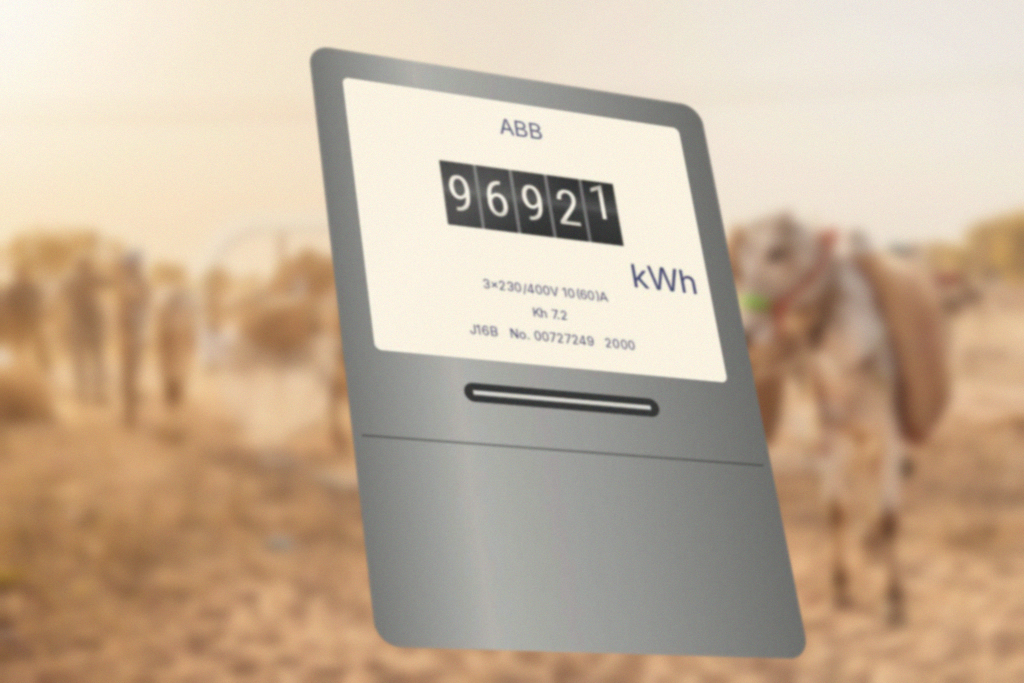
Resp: 96921 kWh
